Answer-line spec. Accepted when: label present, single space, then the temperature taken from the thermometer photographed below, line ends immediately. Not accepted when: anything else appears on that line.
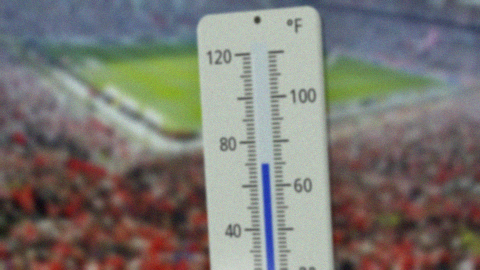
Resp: 70 °F
